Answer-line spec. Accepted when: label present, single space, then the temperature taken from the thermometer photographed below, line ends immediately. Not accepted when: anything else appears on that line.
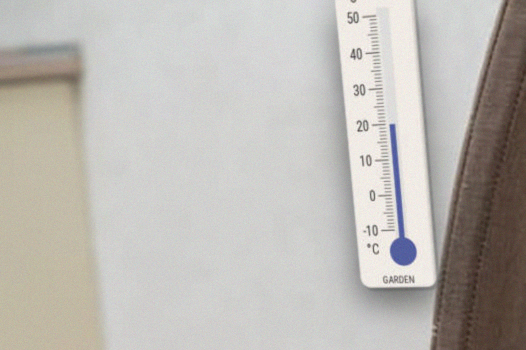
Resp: 20 °C
